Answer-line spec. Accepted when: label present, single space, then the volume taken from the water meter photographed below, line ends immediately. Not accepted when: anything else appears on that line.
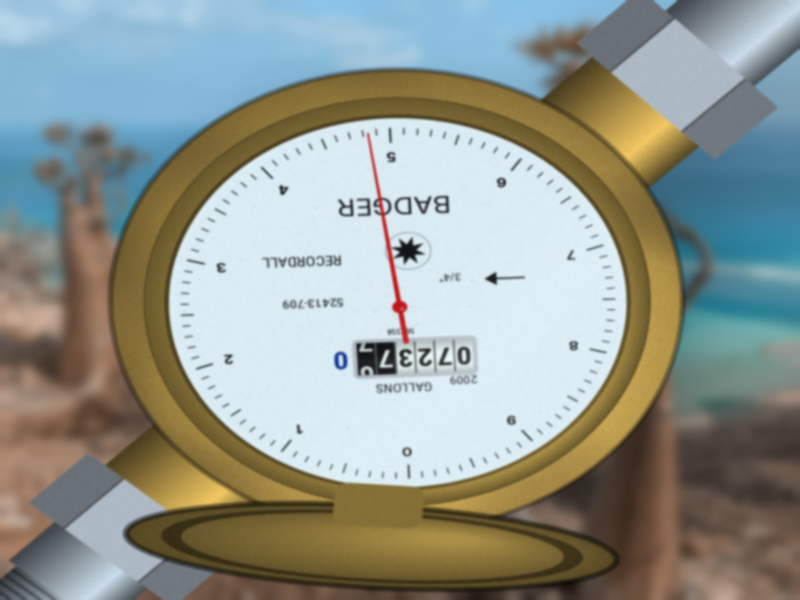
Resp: 723764.8 gal
